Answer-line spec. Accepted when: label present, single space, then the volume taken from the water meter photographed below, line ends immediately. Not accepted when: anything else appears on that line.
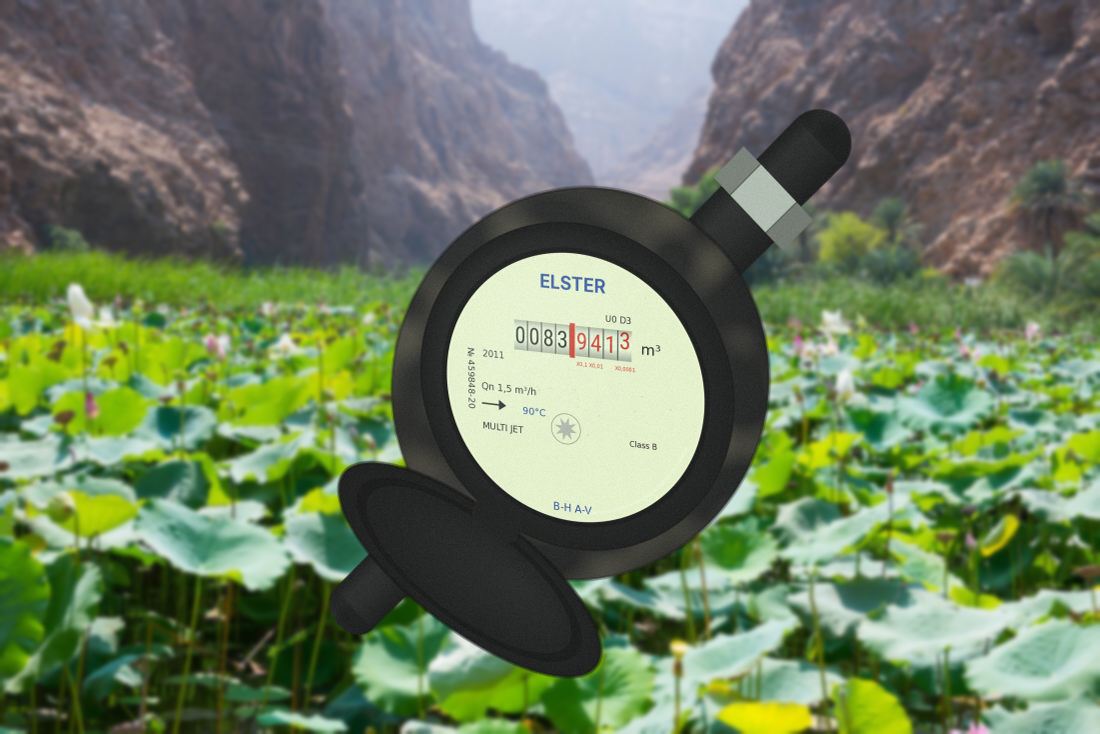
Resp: 83.9413 m³
